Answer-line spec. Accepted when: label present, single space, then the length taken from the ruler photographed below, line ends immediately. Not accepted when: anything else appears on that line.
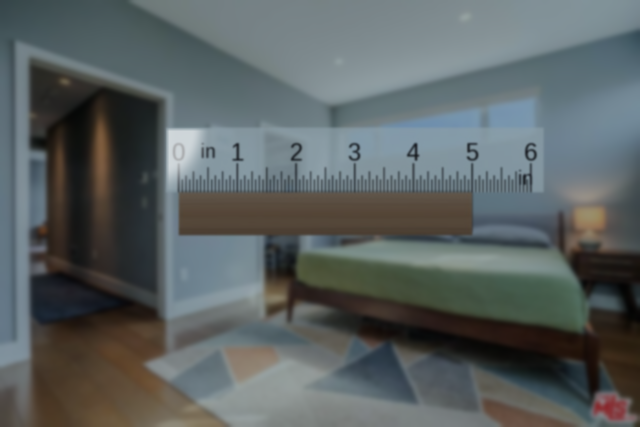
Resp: 5 in
